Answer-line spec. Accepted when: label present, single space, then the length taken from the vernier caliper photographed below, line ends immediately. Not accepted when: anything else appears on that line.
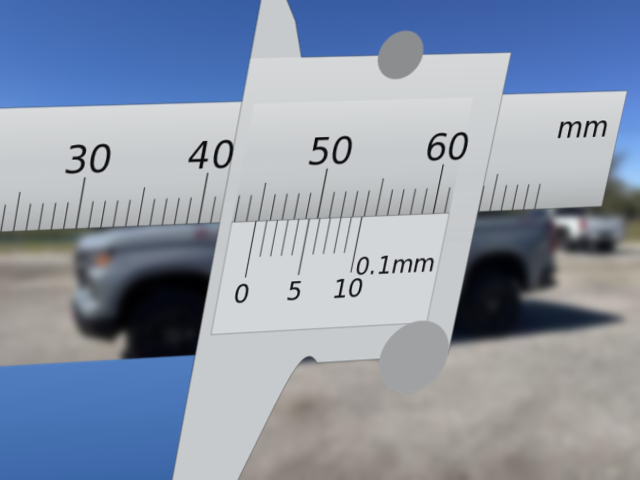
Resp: 44.8 mm
